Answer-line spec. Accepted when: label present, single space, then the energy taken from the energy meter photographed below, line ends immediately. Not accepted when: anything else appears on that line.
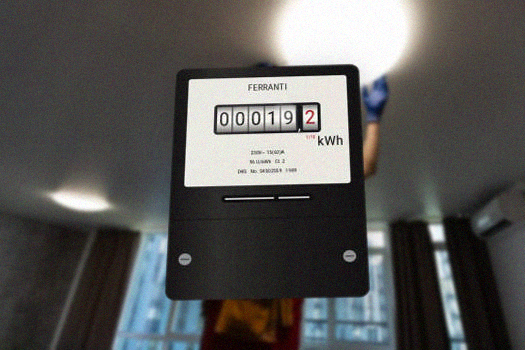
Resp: 19.2 kWh
